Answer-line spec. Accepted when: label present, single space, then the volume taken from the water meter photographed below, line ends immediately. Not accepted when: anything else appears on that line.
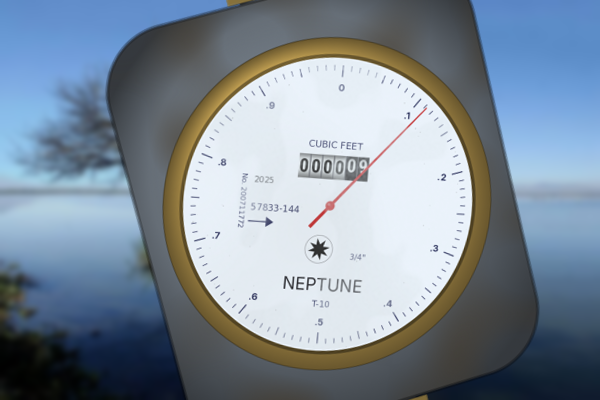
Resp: 9.11 ft³
